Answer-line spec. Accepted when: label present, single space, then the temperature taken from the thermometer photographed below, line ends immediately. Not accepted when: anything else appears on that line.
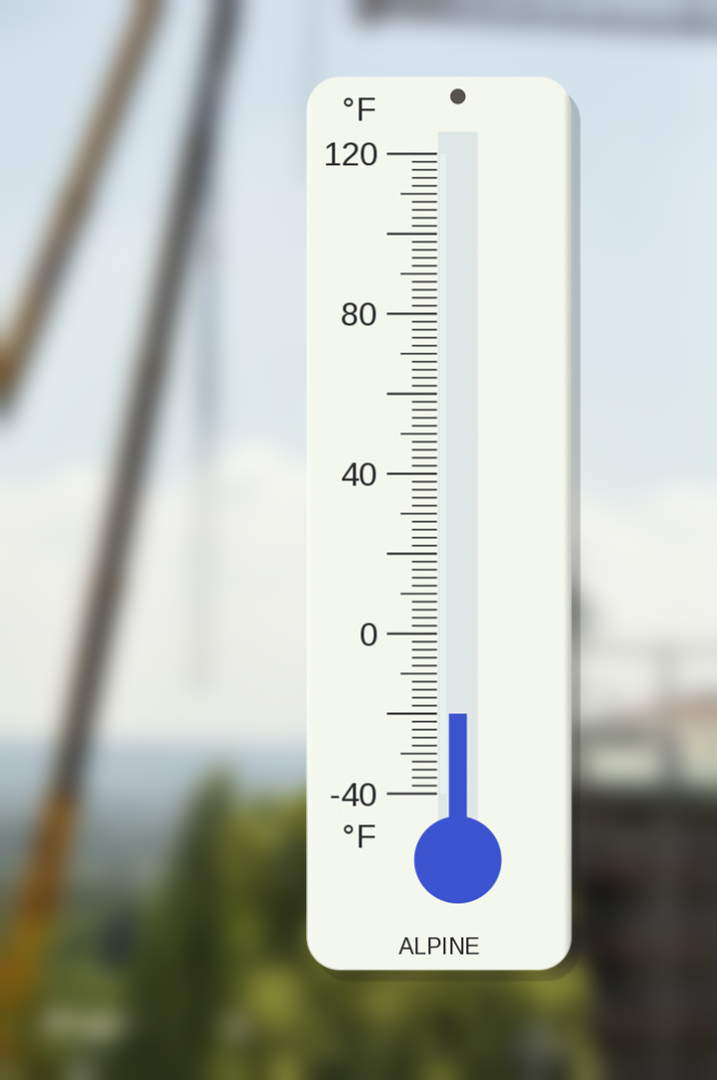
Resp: -20 °F
